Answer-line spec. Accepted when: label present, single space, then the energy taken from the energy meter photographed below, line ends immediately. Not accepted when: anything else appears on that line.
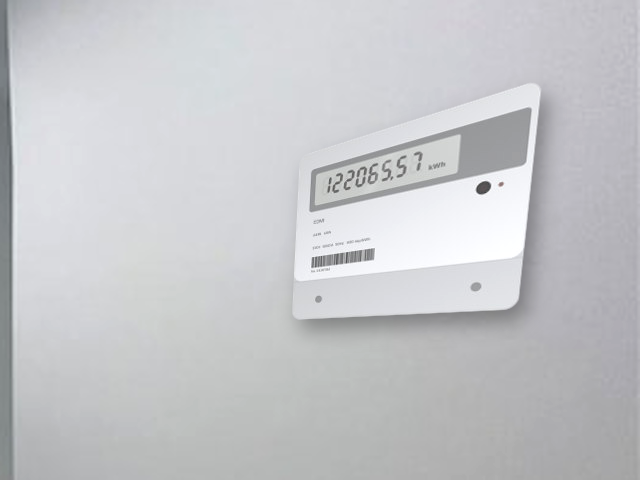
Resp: 122065.57 kWh
